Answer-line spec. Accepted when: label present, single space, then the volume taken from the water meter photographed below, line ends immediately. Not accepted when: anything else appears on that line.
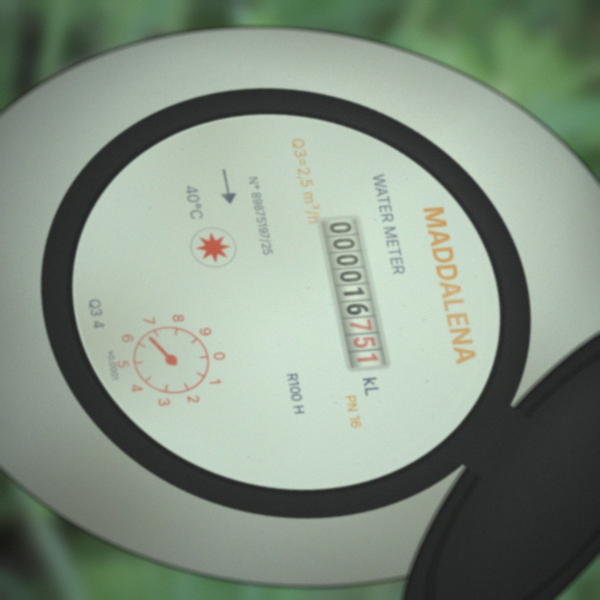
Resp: 16.7516 kL
